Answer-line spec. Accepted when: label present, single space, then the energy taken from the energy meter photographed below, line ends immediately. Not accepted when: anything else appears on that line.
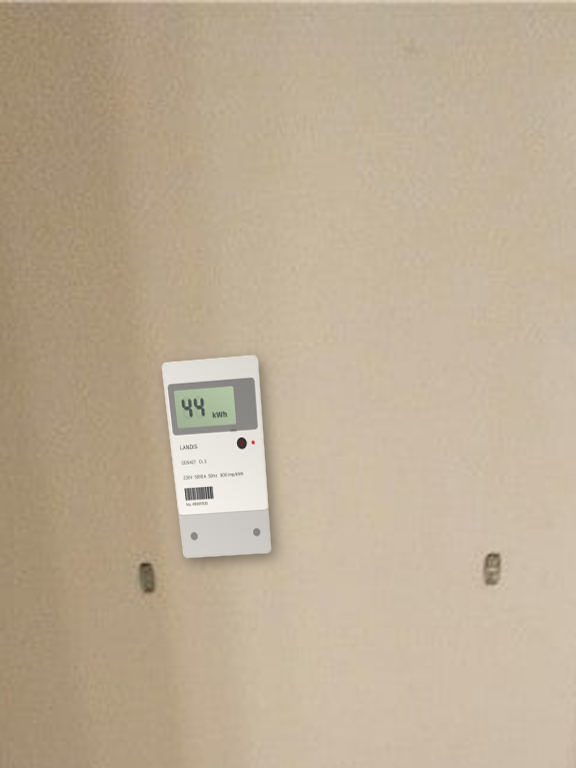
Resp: 44 kWh
